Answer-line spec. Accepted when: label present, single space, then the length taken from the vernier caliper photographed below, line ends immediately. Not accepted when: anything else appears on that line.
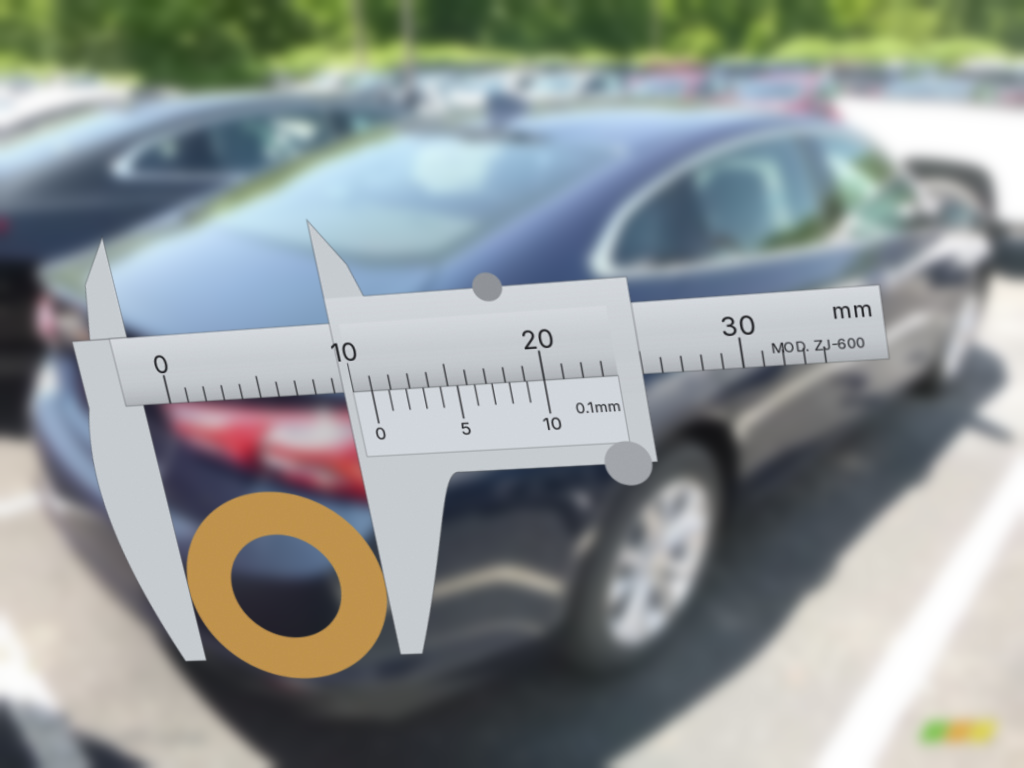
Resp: 11.0 mm
